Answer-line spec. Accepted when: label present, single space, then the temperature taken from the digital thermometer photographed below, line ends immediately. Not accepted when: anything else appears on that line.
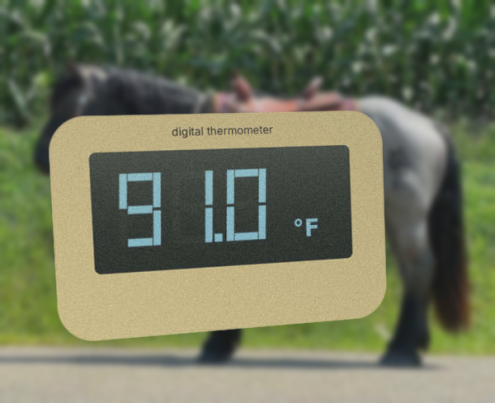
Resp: 91.0 °F
